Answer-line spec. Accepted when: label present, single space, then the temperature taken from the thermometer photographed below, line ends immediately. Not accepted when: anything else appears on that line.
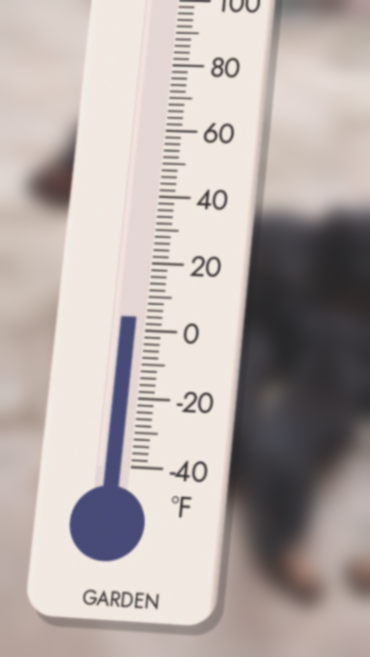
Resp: 4 °F
